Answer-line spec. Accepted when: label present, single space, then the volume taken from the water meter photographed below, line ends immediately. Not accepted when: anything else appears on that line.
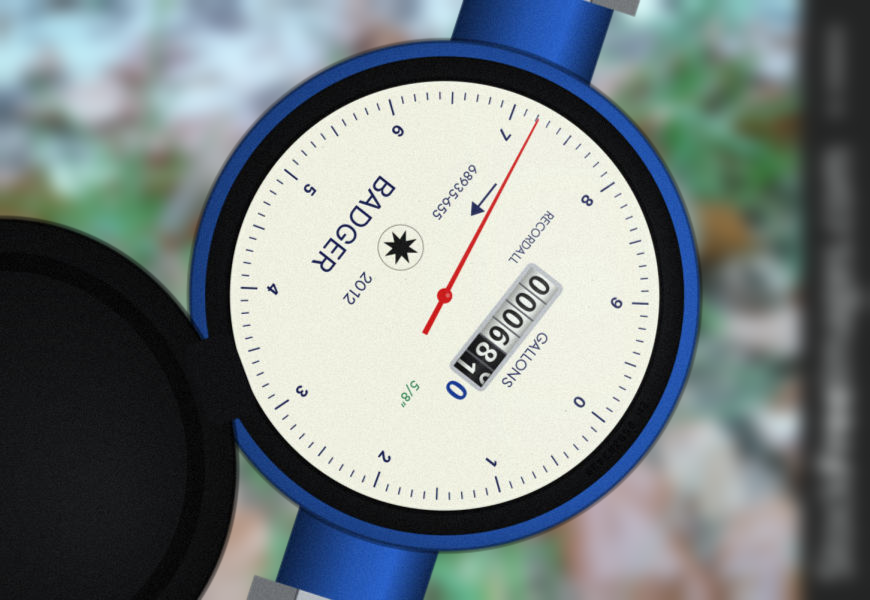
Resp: 6807.2 gal
